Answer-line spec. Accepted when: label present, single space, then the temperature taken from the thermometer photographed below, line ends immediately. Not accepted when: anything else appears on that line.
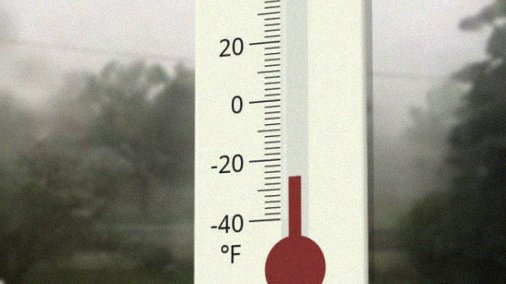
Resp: -26 °F
